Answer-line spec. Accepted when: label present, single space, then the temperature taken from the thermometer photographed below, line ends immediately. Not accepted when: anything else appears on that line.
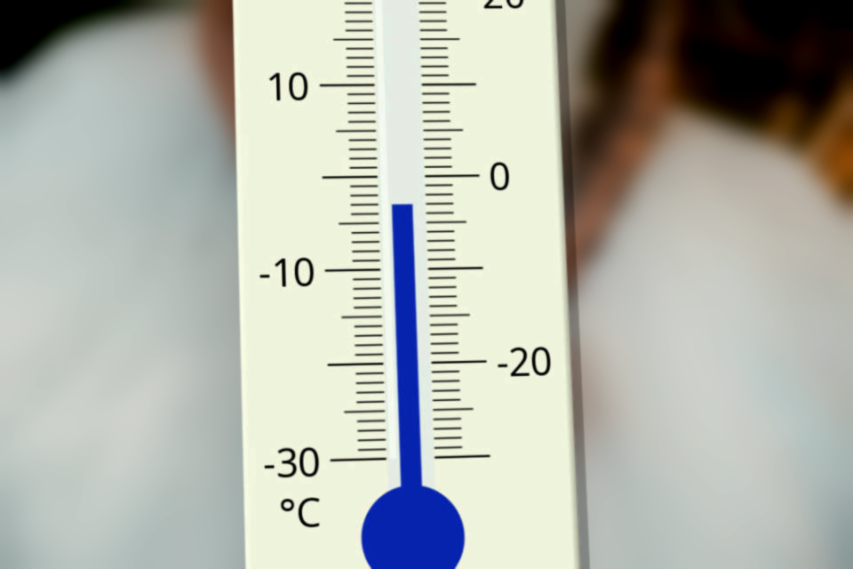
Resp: -3 °C
